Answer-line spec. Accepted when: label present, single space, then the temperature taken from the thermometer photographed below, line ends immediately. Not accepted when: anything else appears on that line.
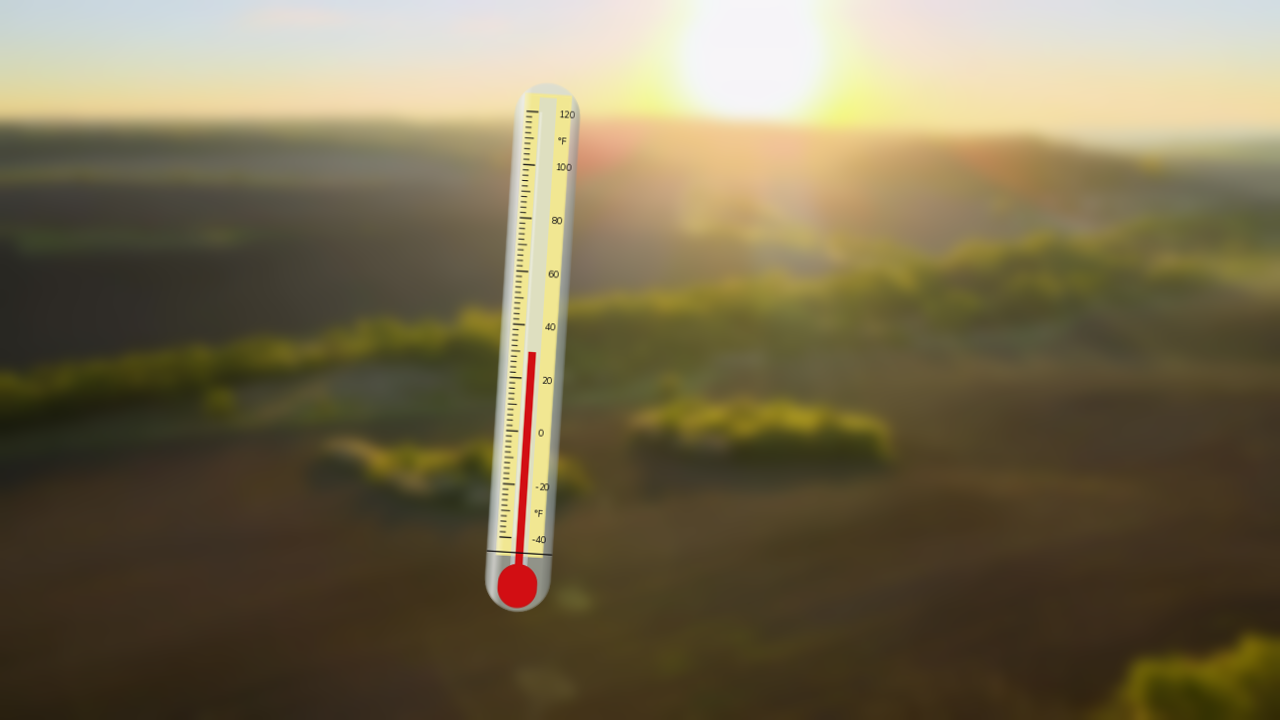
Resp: 30 °F
